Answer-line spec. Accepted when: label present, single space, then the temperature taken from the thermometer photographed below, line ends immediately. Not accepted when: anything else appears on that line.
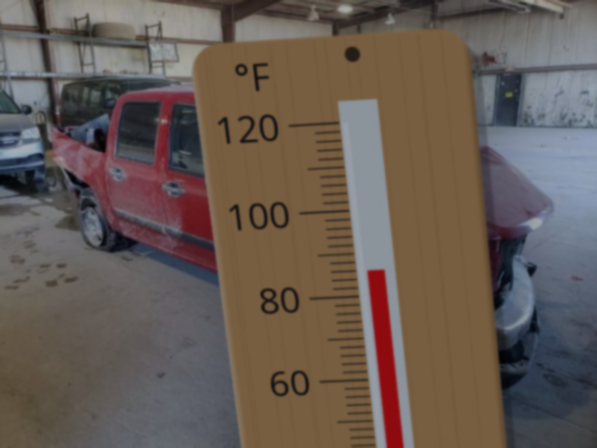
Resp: 86 °F
